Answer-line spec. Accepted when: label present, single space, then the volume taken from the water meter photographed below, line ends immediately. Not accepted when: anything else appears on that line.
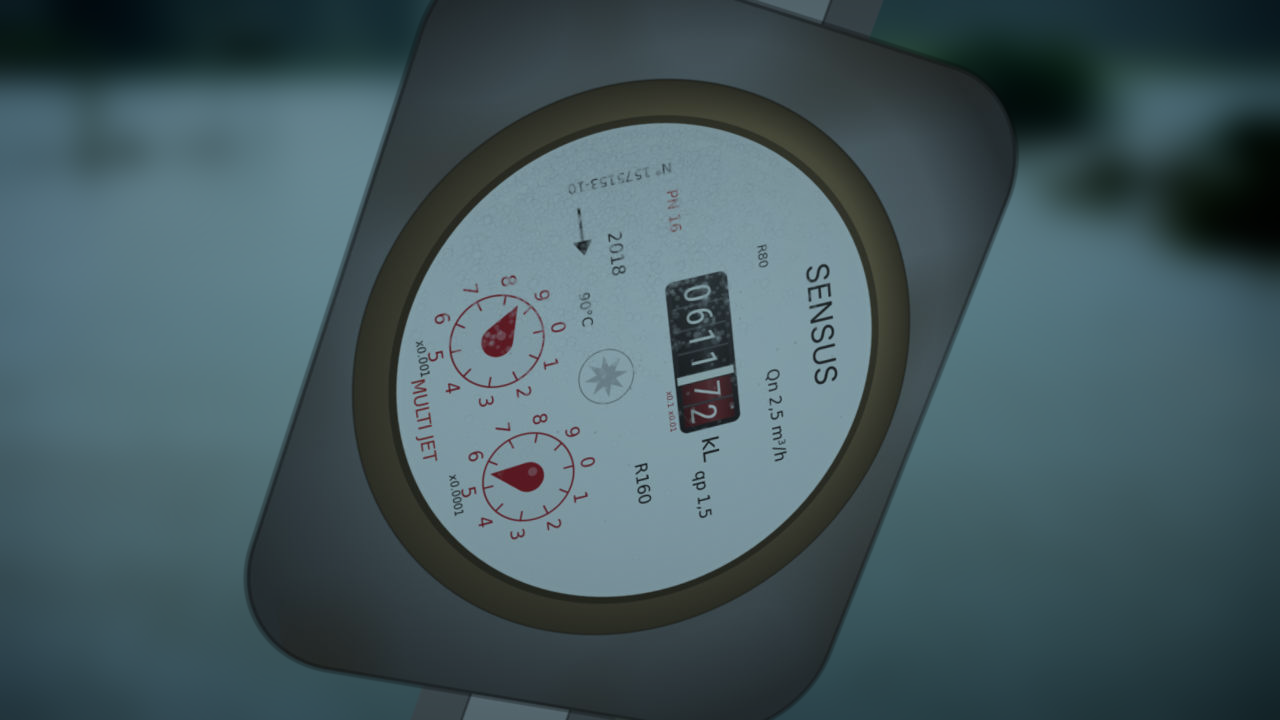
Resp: 611.7185 kL
